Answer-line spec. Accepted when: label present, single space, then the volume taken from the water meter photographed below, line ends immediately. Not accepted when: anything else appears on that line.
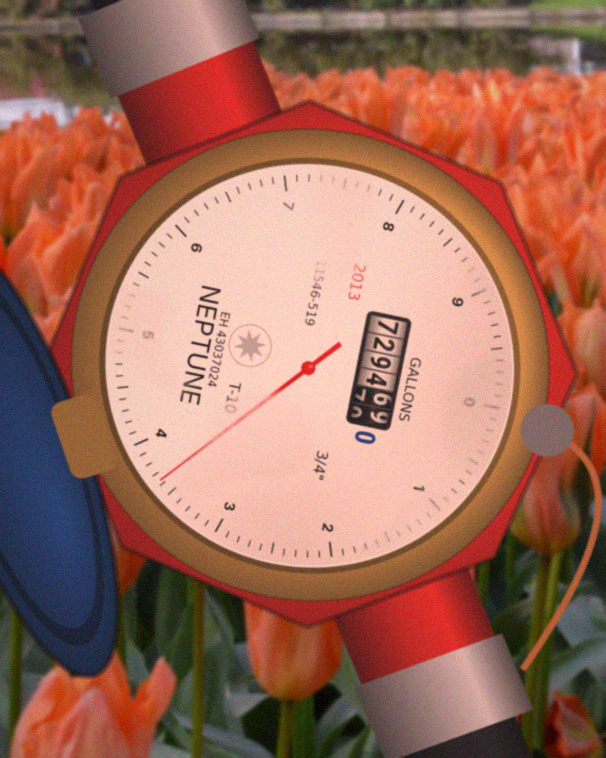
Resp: 7294693.6 gal
